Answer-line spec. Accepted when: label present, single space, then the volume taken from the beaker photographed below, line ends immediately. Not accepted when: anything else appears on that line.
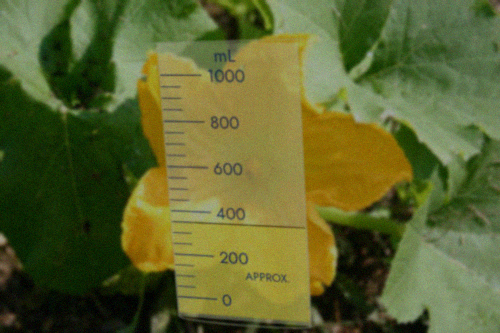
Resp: 350 mL
